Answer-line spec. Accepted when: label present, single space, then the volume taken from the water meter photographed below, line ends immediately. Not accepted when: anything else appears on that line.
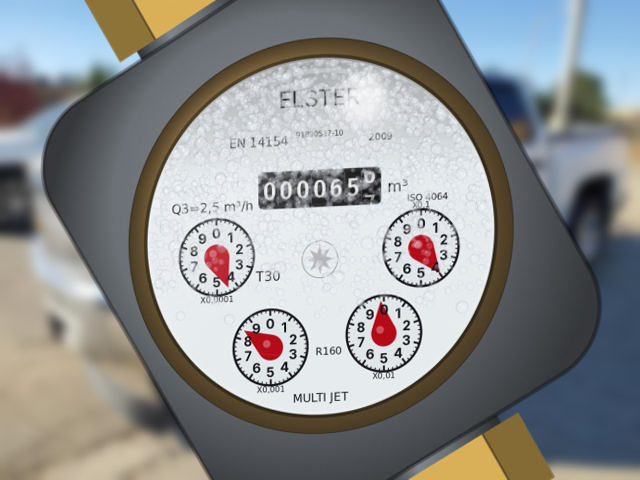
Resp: 656.3984 m³
